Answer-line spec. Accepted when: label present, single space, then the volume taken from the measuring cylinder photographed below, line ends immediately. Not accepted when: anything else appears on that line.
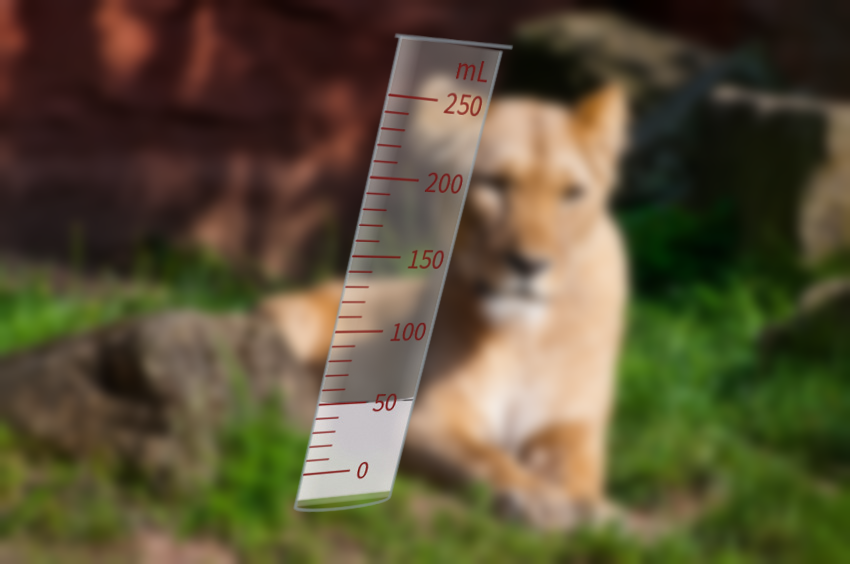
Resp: 50 mL
